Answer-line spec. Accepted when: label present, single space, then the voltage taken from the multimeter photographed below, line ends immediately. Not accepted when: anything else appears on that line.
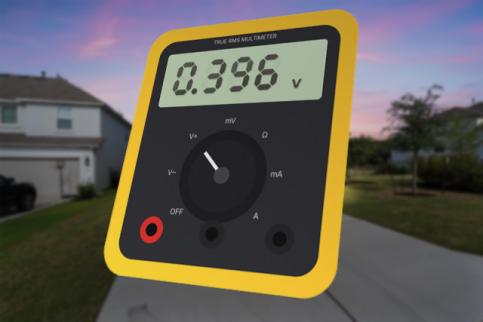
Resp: 0.396 V
